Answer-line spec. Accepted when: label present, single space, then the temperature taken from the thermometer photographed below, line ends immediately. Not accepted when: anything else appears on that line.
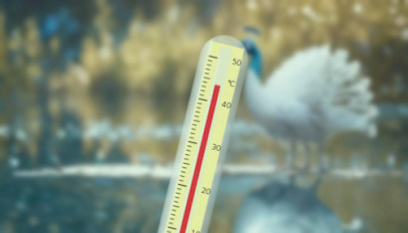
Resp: 44 °C
